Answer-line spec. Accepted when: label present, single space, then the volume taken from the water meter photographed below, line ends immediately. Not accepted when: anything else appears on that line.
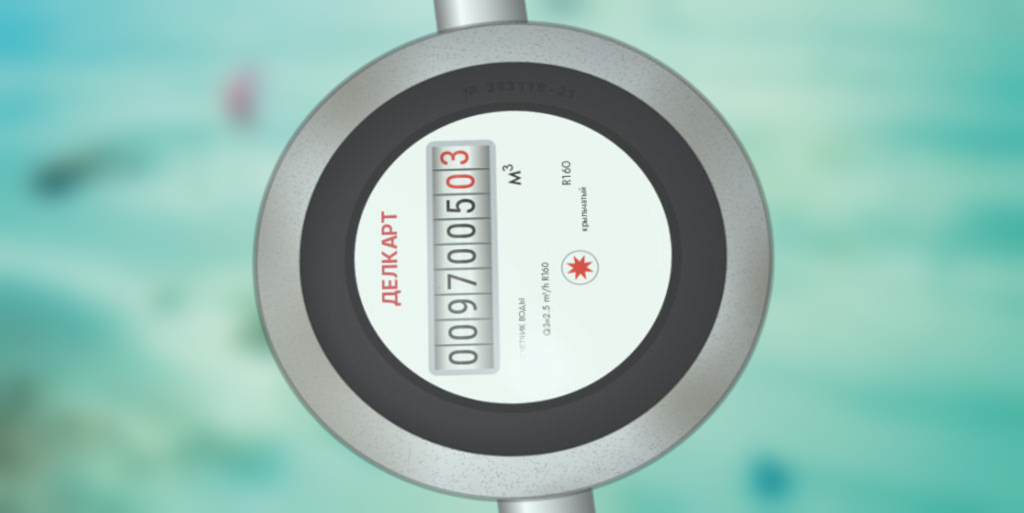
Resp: 97005.03 m³
